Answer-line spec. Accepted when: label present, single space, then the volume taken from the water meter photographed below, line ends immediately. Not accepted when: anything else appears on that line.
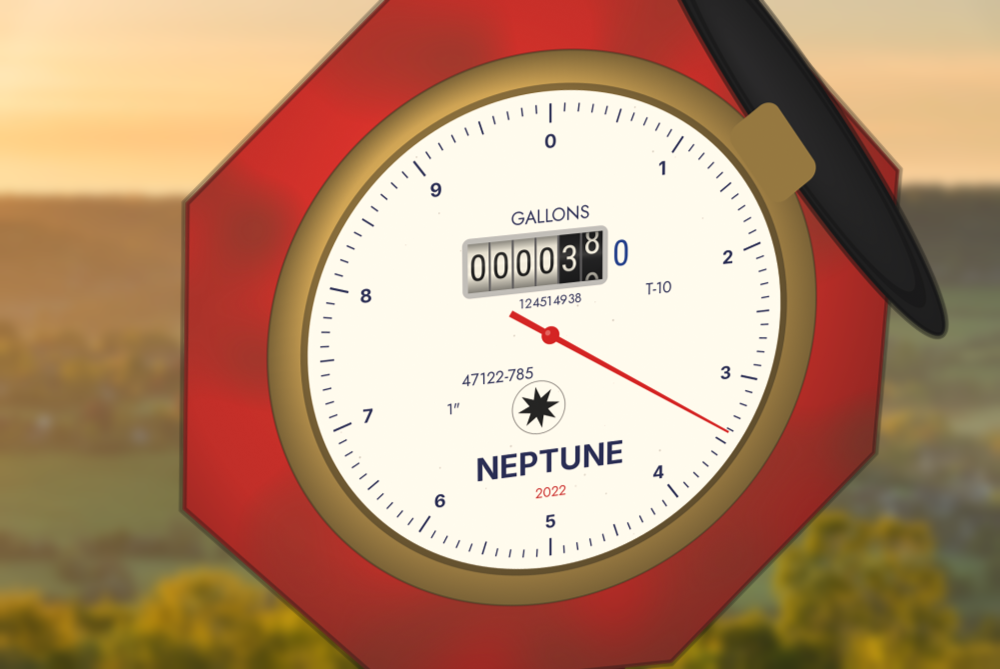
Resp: 383.4 gal
